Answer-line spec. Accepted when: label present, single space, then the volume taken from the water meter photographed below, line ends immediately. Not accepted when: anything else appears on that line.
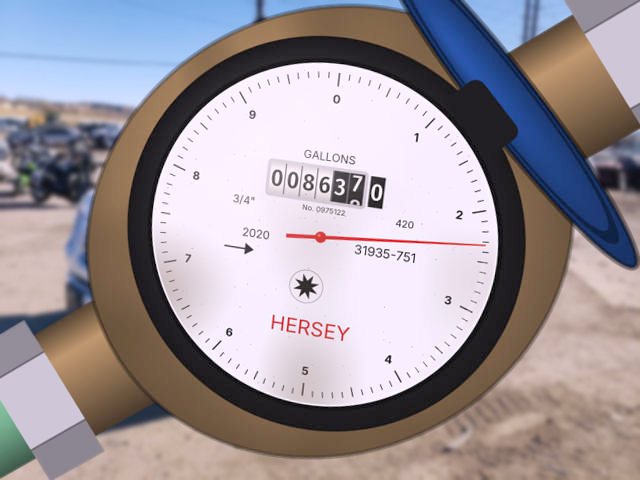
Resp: 86372.3 gal
